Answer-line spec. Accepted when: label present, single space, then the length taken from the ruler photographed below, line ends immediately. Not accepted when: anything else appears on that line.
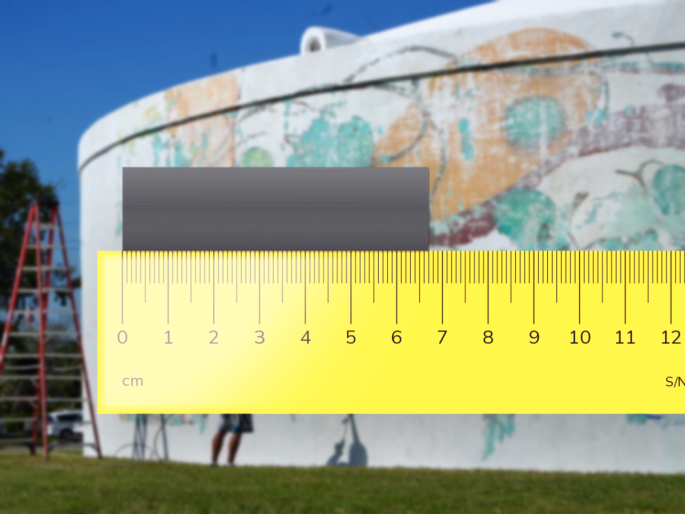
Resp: 6.7 cm
